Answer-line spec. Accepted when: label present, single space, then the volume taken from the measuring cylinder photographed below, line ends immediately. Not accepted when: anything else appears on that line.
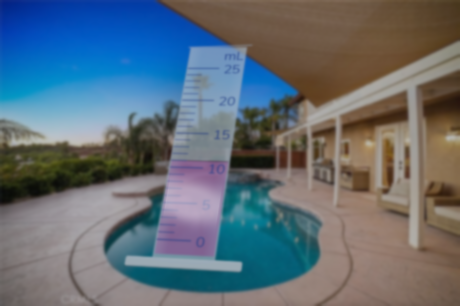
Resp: 11 mL
